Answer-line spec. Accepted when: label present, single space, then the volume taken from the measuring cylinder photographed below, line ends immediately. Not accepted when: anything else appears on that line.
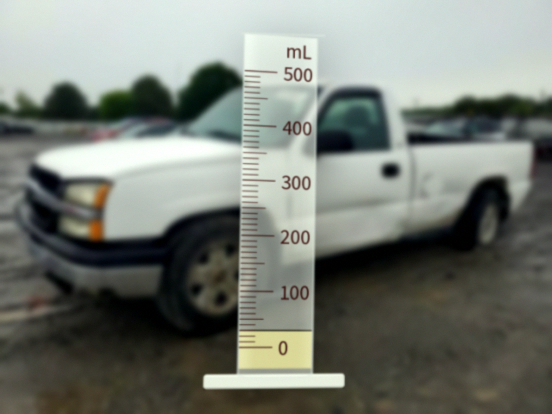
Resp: 30 mL
